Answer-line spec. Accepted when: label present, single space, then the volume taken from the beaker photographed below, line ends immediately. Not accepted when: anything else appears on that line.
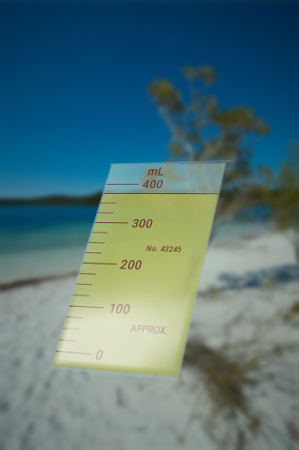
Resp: 375 mL
